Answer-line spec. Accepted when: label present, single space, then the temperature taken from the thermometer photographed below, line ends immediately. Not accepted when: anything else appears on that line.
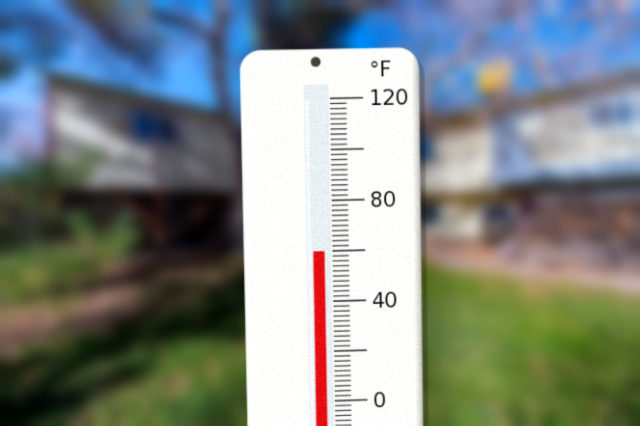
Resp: 60 °F
